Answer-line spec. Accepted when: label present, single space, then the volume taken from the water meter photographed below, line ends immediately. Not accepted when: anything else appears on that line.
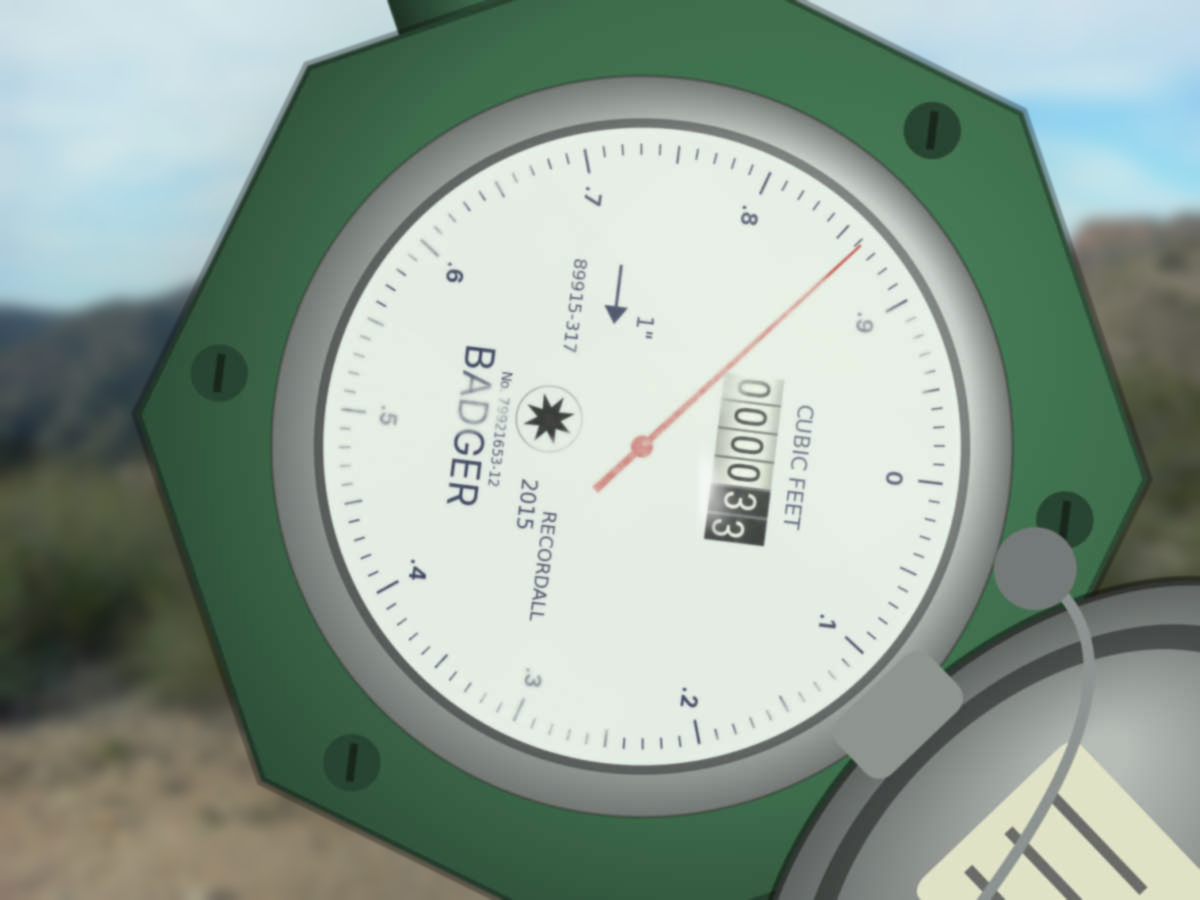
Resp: 32.86 ft³
